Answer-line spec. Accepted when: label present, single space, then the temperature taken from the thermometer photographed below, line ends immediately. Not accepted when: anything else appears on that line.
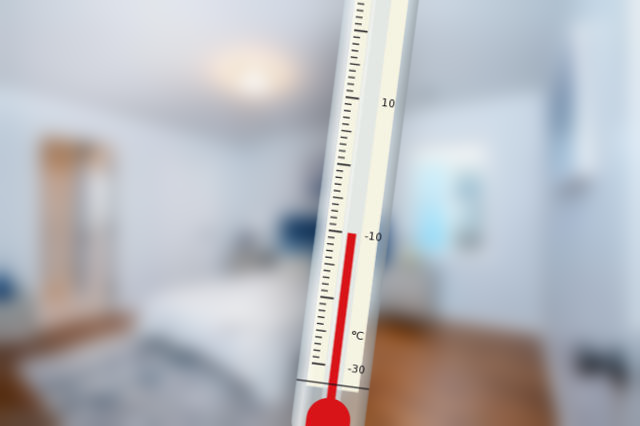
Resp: -10 °C
